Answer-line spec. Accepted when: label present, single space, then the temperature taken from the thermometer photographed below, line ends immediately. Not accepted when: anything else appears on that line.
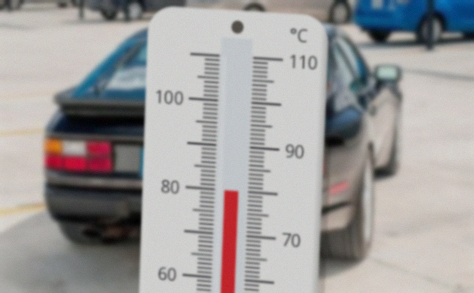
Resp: 80 °C
